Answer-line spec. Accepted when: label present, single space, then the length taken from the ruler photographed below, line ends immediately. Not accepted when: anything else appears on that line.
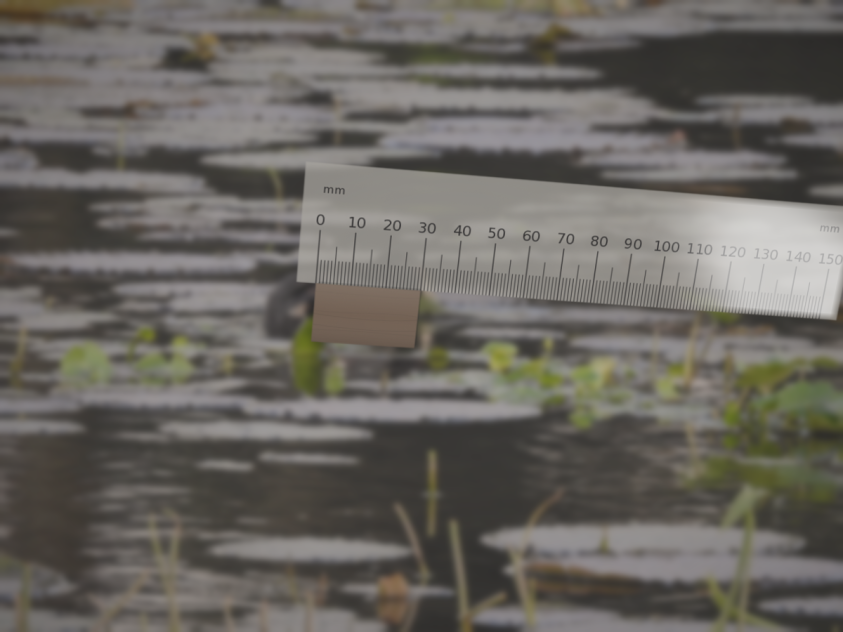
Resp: 30 mm
